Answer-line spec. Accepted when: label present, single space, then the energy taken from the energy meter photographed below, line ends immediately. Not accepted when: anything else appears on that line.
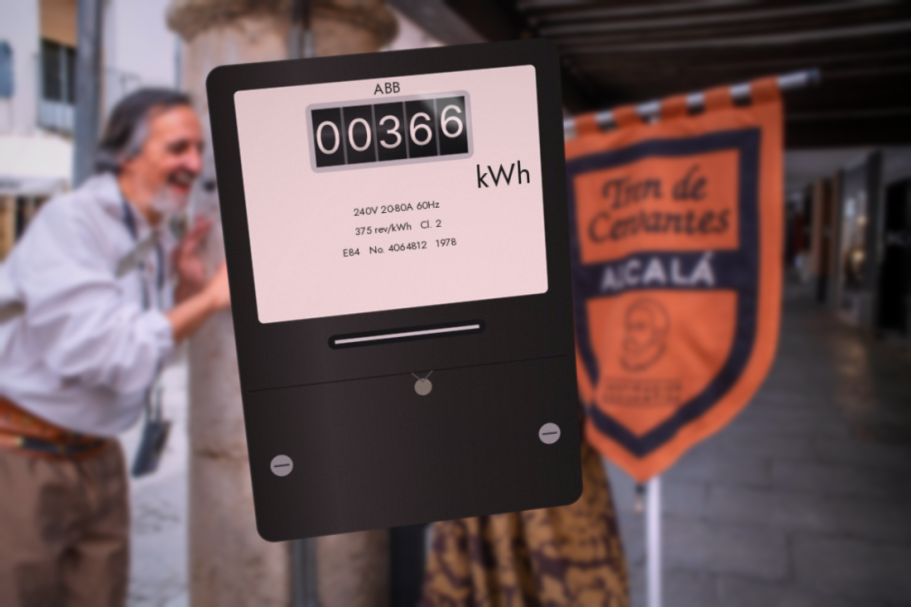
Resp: 366 kWh
